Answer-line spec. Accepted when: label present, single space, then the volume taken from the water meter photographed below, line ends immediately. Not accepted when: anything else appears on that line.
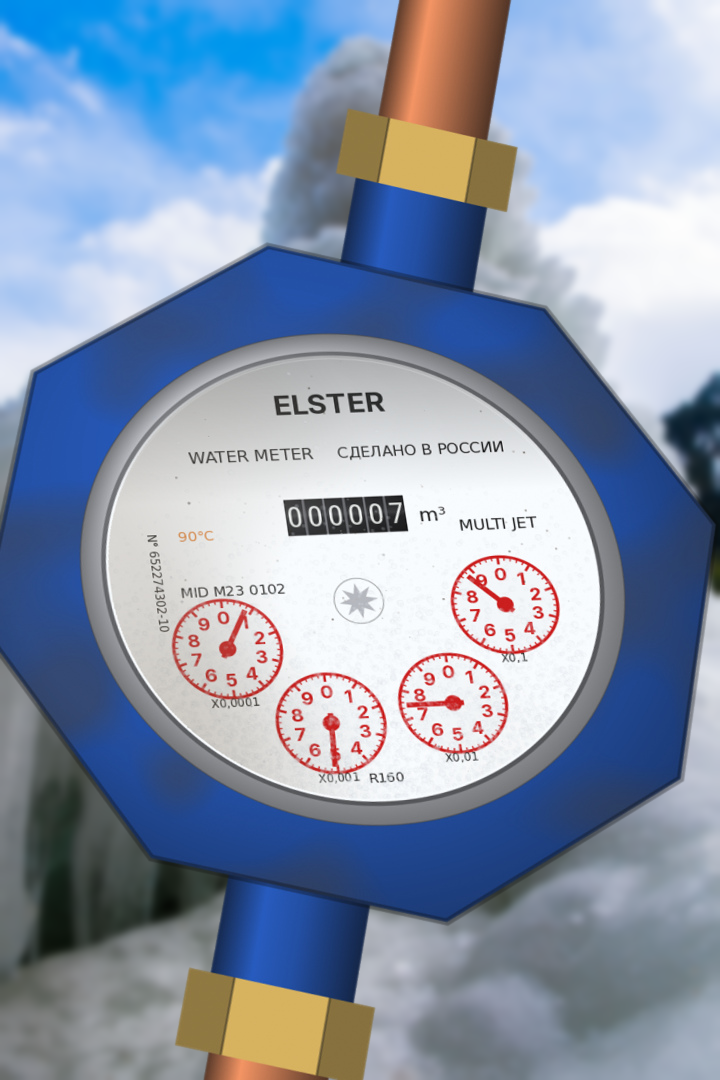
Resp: 7.8750 m³
